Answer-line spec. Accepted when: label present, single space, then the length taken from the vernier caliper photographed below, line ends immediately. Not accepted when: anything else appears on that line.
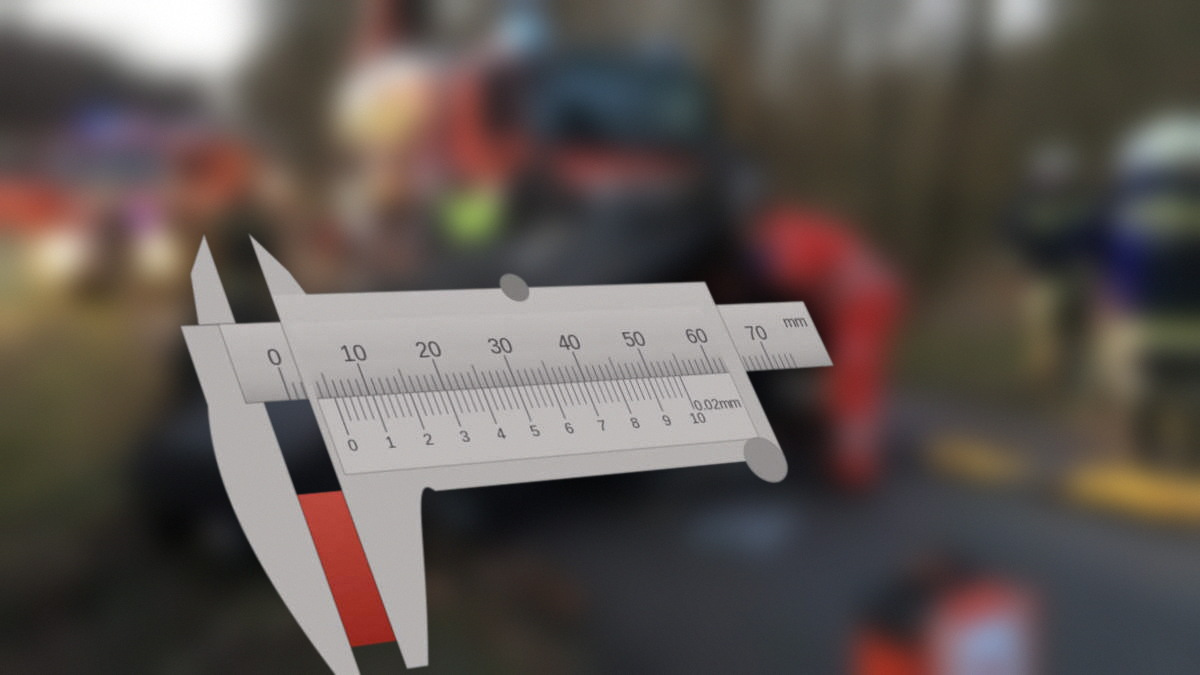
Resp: 5.5 mm
